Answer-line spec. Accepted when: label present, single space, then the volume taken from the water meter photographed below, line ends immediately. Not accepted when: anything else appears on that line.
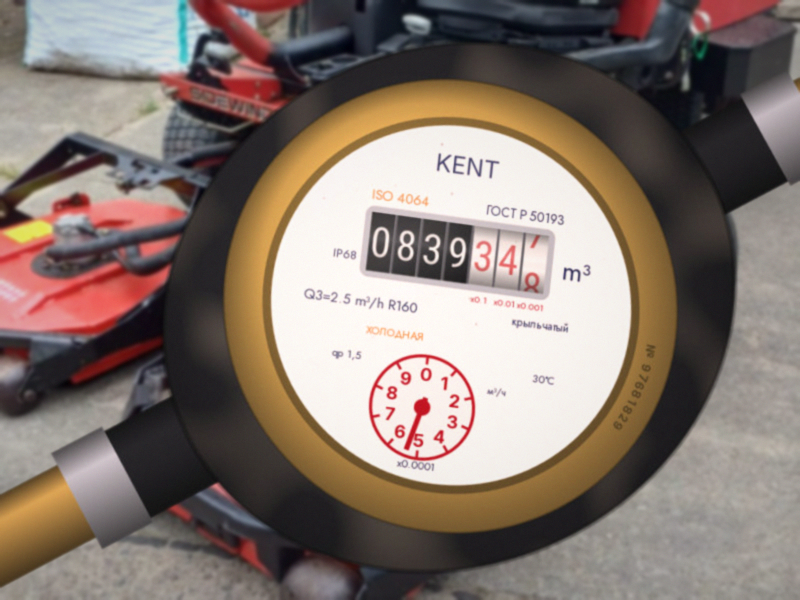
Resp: 839.3475 m³
